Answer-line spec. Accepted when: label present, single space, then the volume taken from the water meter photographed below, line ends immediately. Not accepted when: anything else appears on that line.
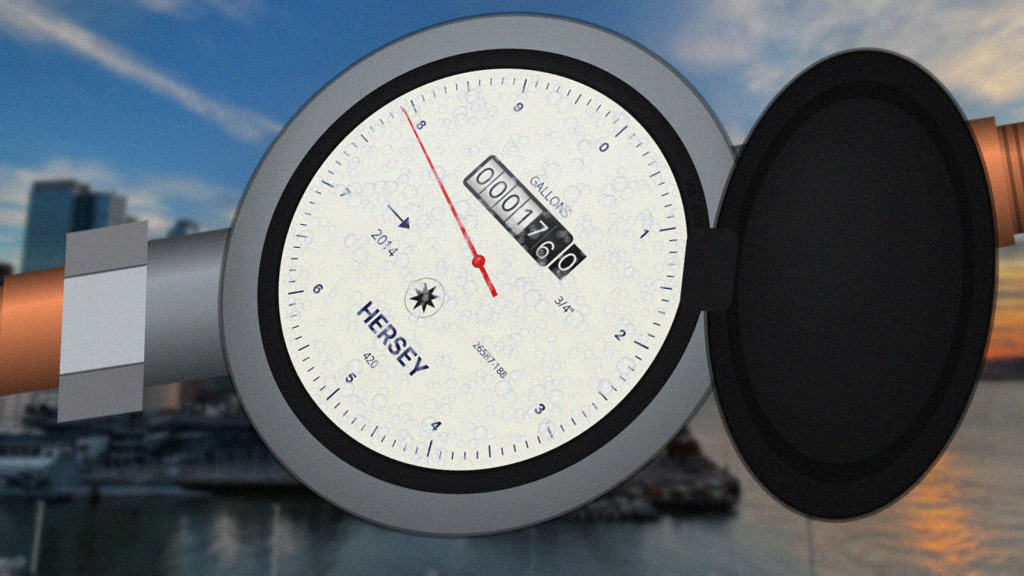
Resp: 1757.9 gal
